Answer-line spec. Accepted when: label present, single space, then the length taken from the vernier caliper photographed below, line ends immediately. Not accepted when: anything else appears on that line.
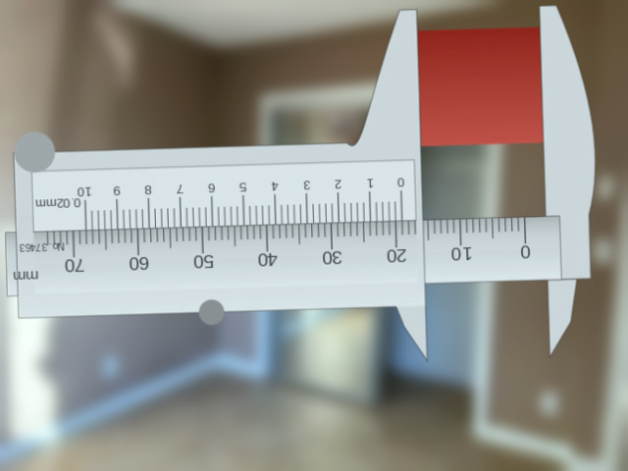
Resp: 19.0 mm
